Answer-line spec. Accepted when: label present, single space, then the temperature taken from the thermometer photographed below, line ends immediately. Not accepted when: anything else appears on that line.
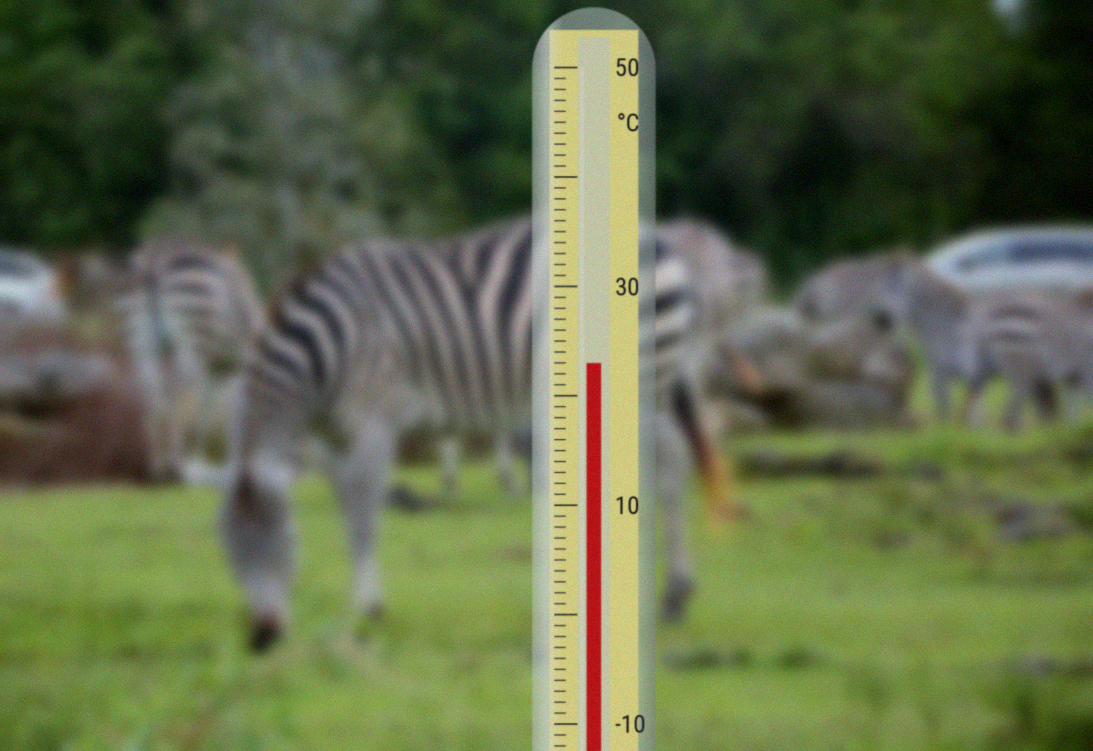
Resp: 23 °C
